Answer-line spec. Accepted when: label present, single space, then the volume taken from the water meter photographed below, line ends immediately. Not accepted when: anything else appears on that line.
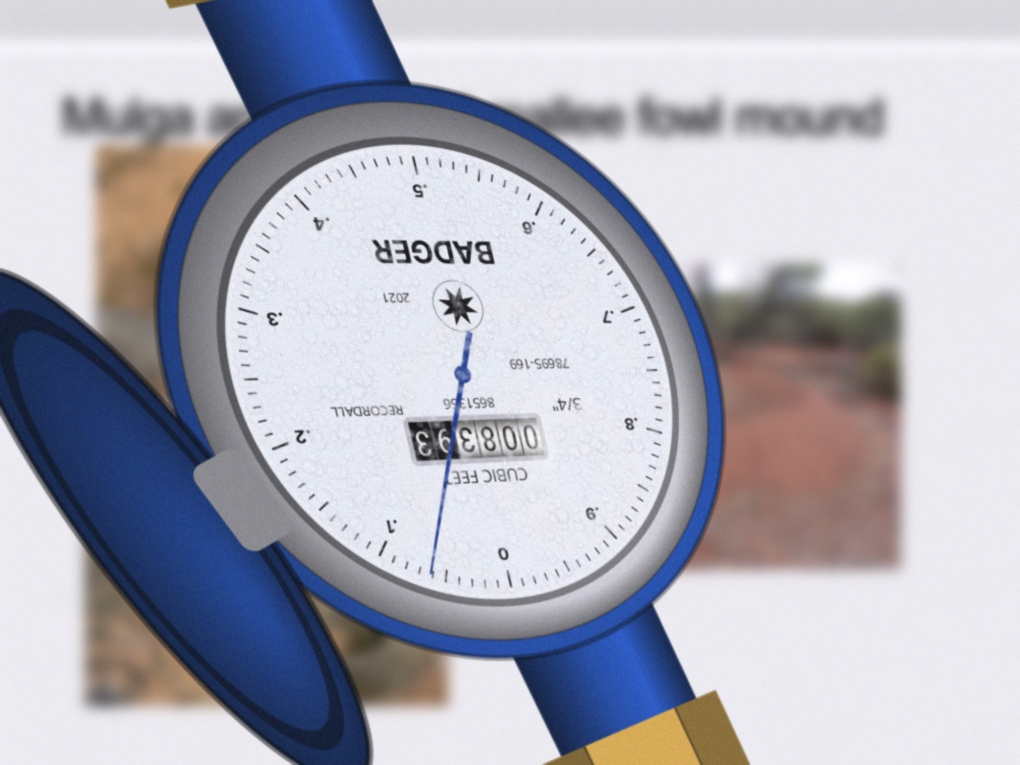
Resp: 8393.06 ft³
